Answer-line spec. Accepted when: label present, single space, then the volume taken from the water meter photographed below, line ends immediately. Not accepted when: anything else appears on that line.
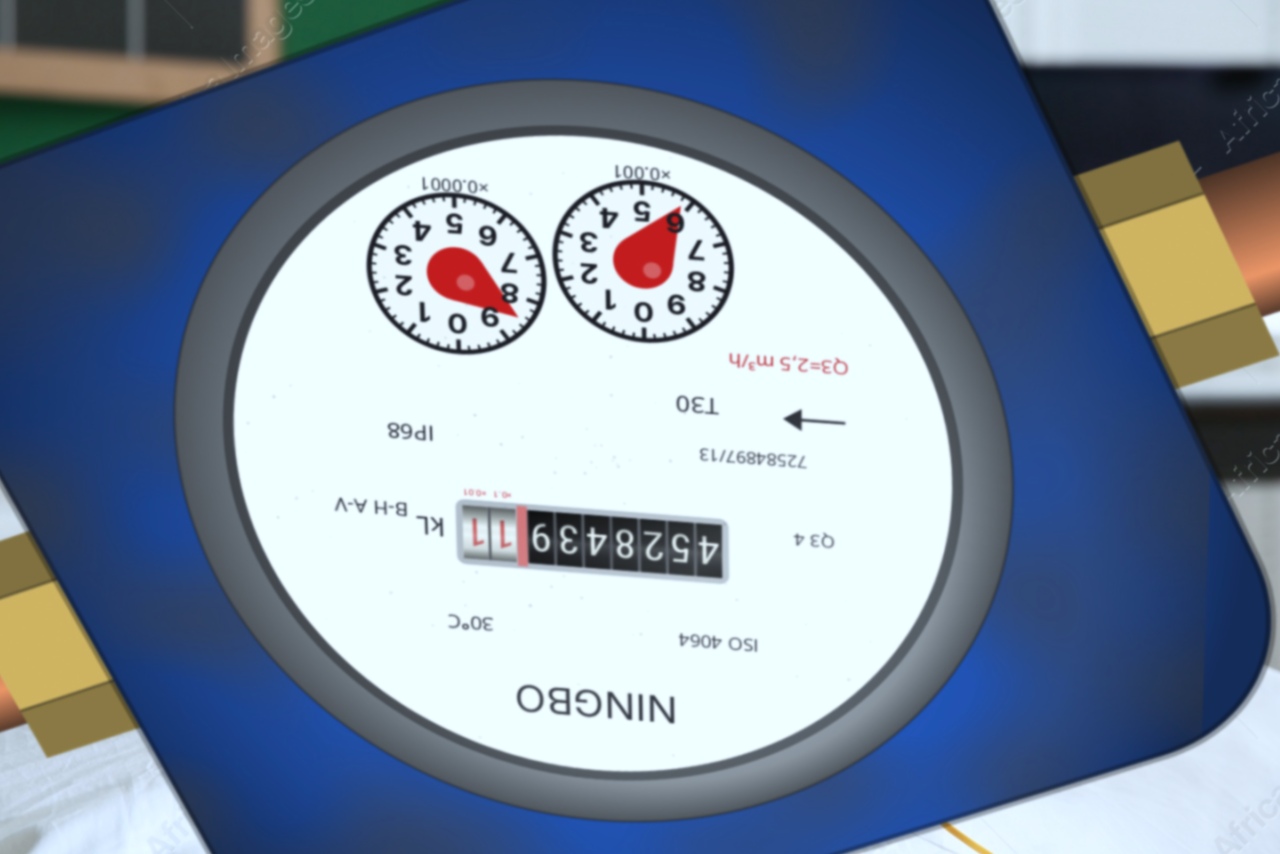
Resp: 4528439.1158 kL
